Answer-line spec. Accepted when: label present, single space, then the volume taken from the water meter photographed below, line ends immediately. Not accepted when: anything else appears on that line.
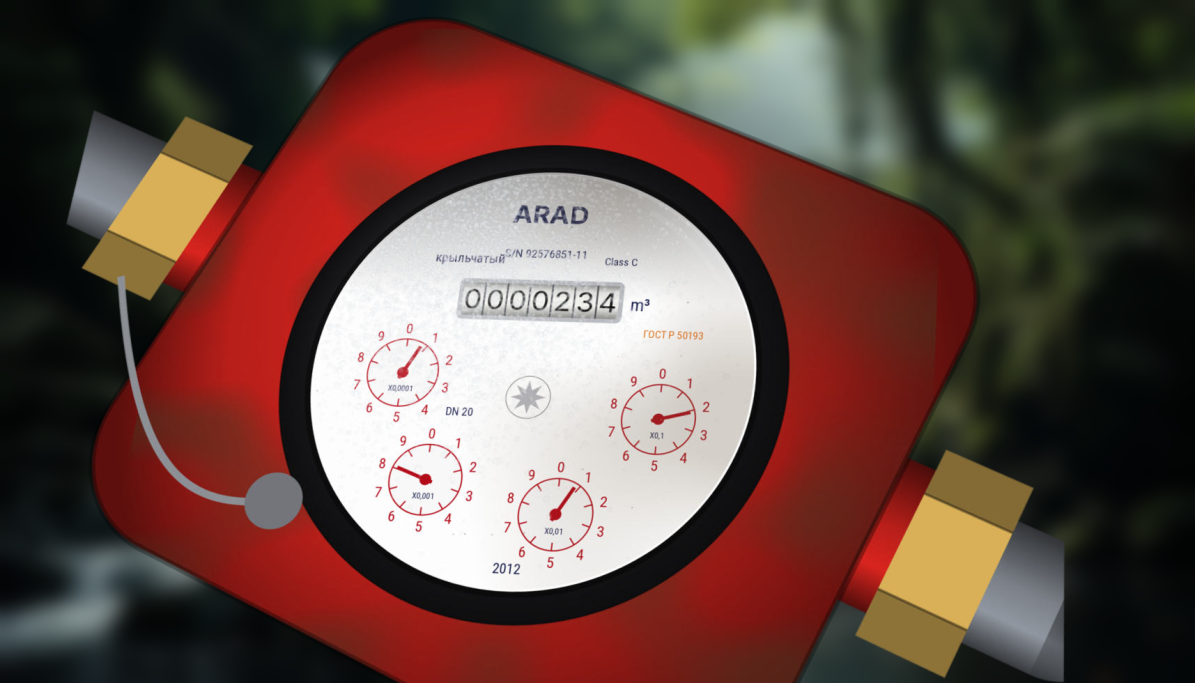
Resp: 234.2080 m³
